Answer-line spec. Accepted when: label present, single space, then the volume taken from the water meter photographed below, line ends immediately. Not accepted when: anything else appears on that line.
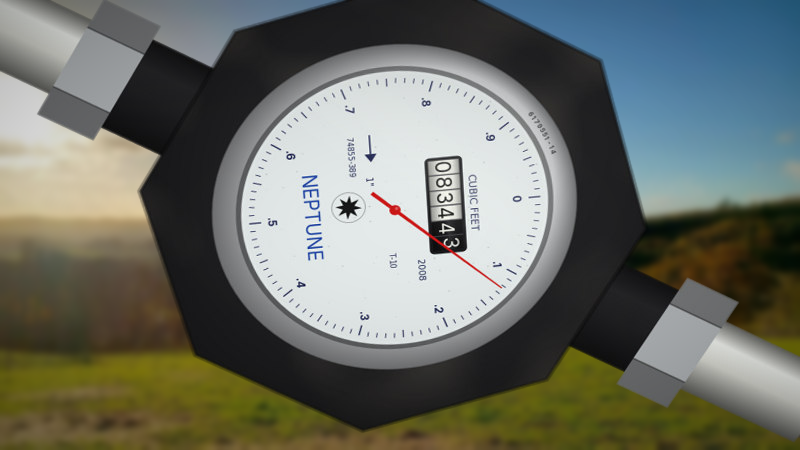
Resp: 83443.12 ft³
